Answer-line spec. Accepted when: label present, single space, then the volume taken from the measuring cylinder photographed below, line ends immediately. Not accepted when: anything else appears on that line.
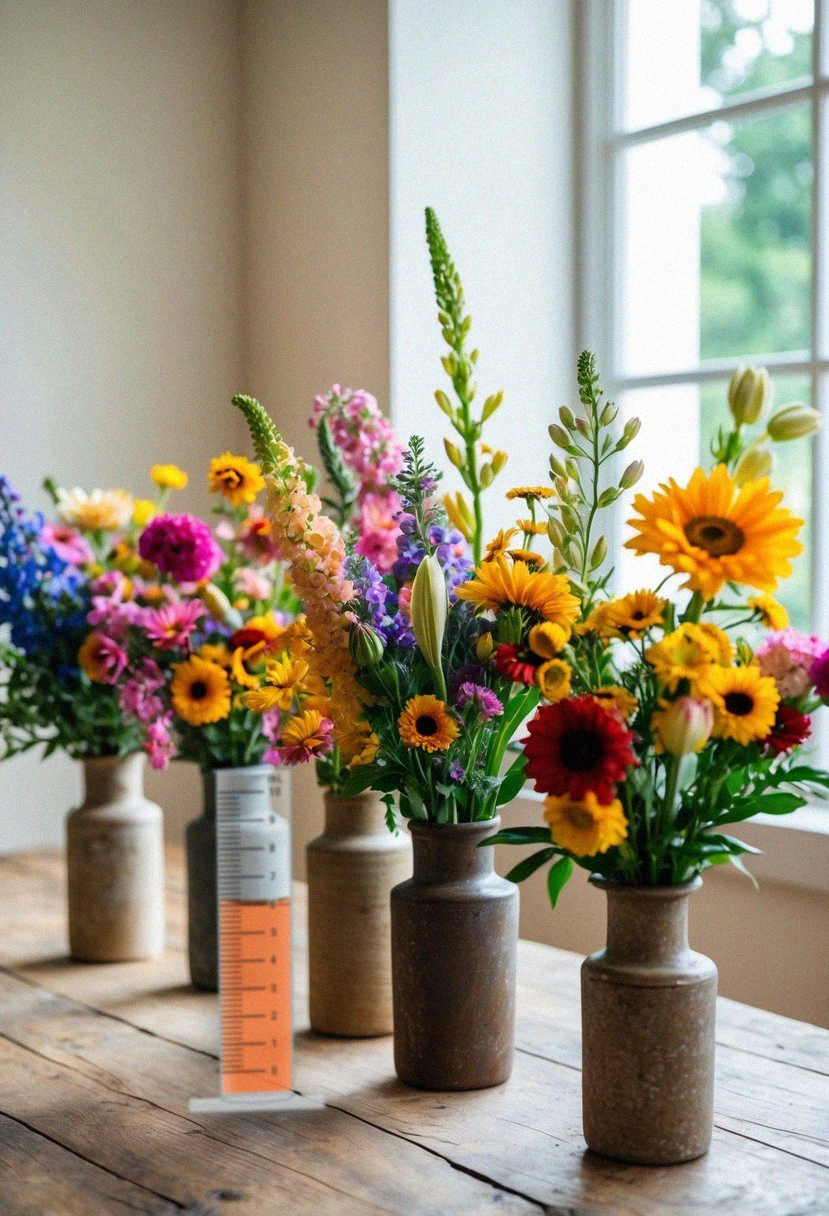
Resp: 6 mL
